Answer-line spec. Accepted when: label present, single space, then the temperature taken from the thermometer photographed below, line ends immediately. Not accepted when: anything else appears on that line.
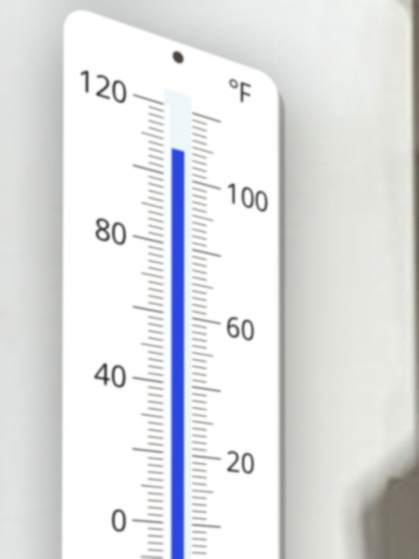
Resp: 108 °F
